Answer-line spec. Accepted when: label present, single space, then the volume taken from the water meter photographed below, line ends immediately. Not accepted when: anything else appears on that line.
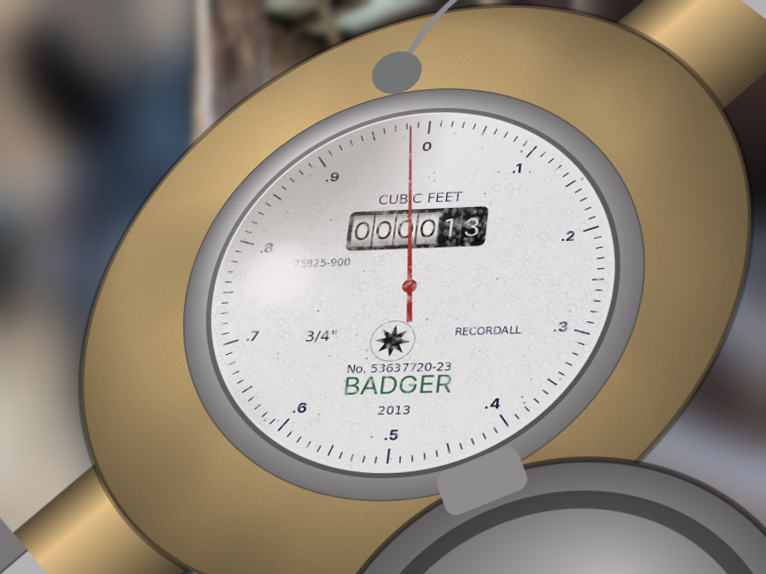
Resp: 12.98 ft³
